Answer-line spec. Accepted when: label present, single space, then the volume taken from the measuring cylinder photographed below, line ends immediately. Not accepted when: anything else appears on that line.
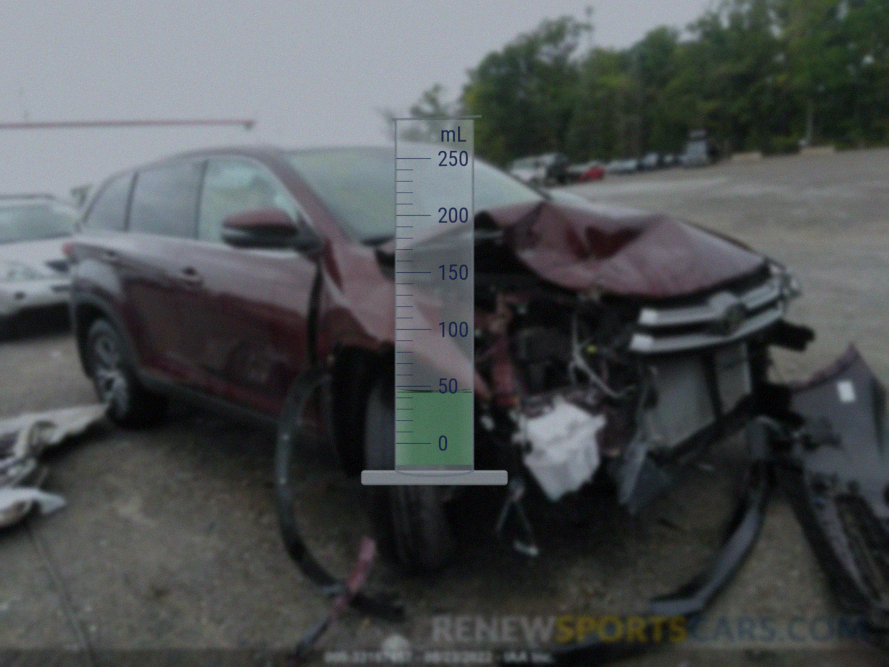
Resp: 45 mL
